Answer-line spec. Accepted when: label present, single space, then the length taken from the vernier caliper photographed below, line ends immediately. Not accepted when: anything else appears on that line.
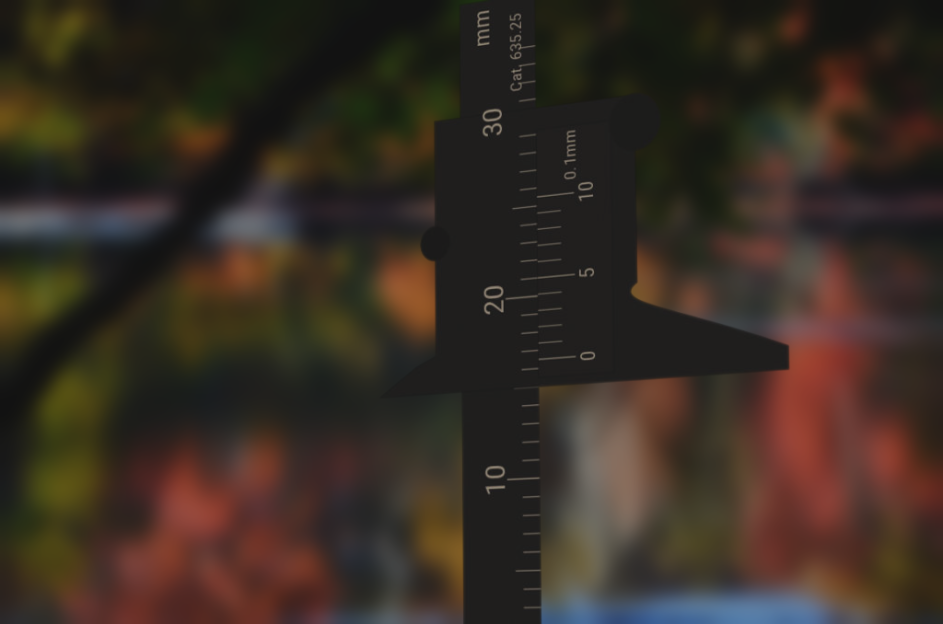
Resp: 16.5 mm
